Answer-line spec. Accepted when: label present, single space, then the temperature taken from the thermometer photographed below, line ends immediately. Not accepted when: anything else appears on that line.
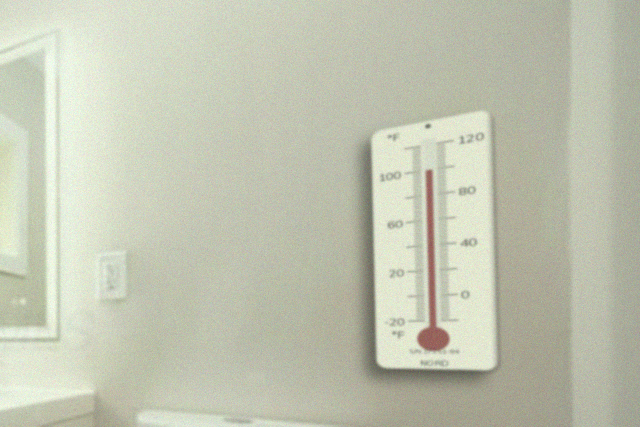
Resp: 100 °F
